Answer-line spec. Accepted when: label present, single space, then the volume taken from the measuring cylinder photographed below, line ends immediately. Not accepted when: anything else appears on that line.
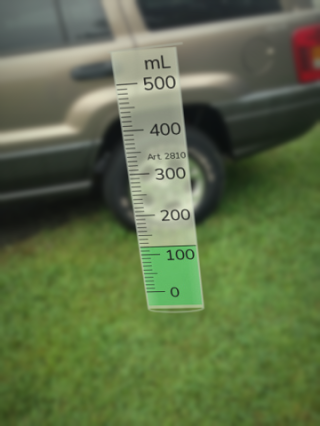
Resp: 120 mL
